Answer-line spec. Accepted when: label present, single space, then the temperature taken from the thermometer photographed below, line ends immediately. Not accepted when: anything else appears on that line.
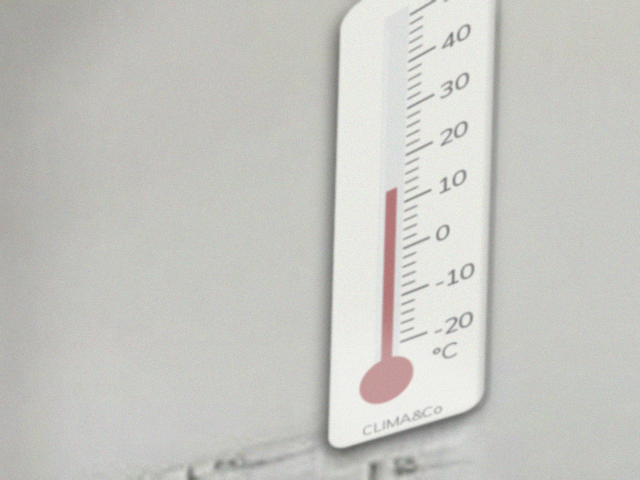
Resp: 14 °C
